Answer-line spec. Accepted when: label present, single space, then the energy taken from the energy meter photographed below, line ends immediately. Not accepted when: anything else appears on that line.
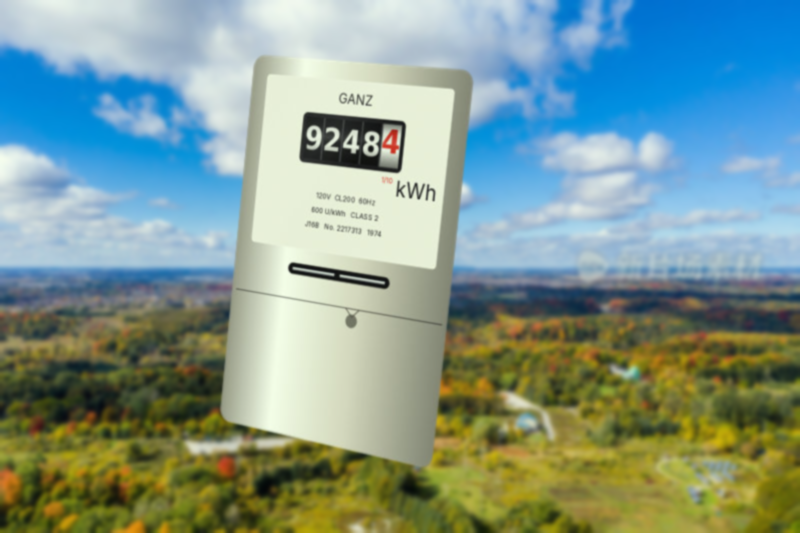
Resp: 9248.4 kWh
